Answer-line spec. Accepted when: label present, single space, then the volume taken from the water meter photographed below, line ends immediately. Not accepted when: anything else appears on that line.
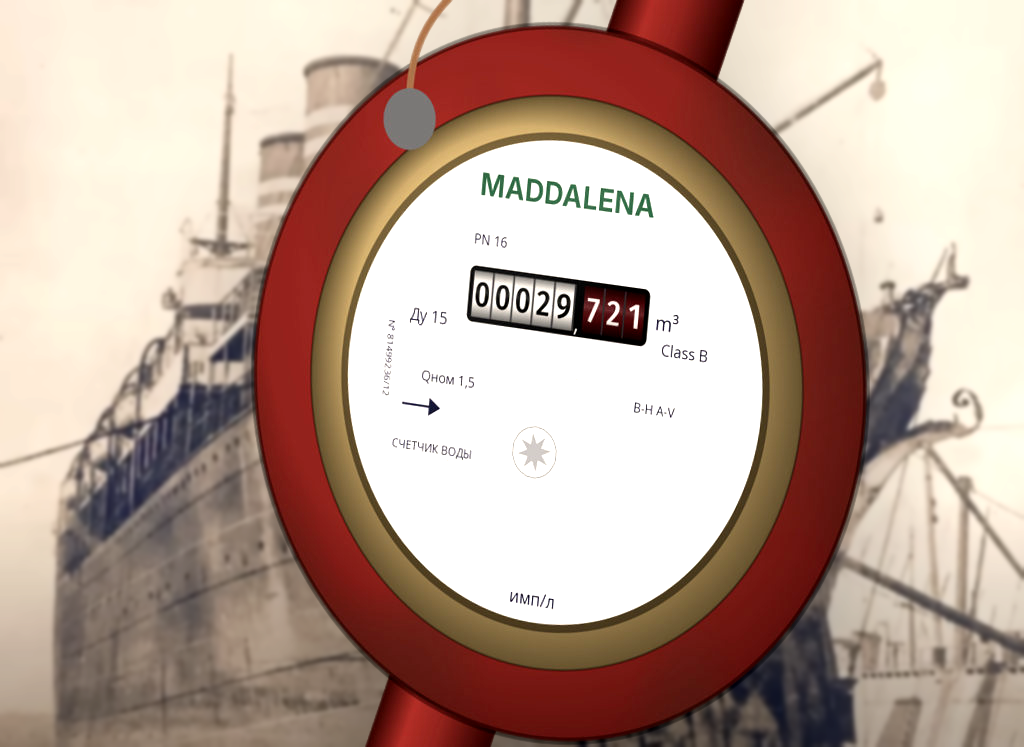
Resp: 29.721 m³
